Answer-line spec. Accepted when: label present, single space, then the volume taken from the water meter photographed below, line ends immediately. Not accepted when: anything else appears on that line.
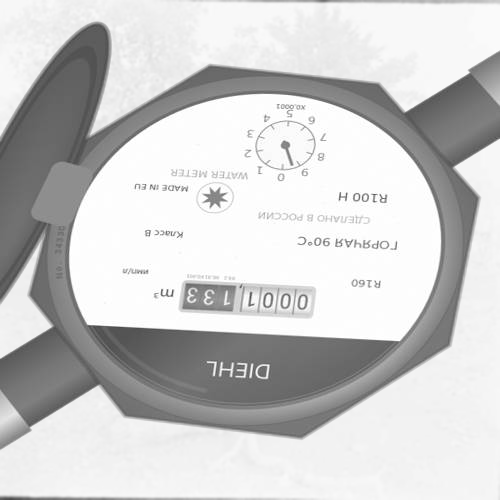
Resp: 1.1329 m³
